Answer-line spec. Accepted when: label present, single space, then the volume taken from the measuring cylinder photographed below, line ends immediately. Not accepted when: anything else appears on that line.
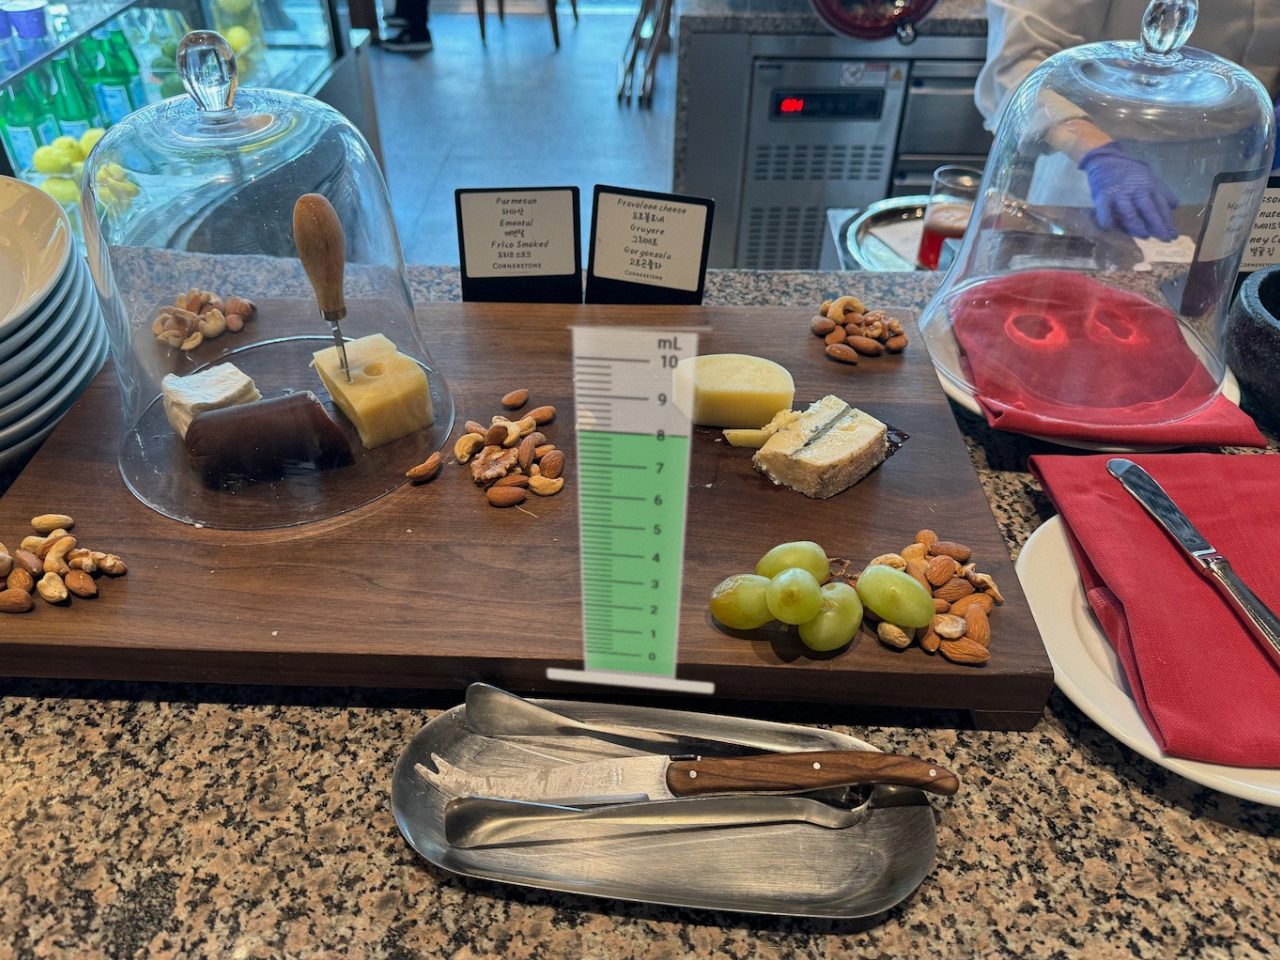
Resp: 8 mL
